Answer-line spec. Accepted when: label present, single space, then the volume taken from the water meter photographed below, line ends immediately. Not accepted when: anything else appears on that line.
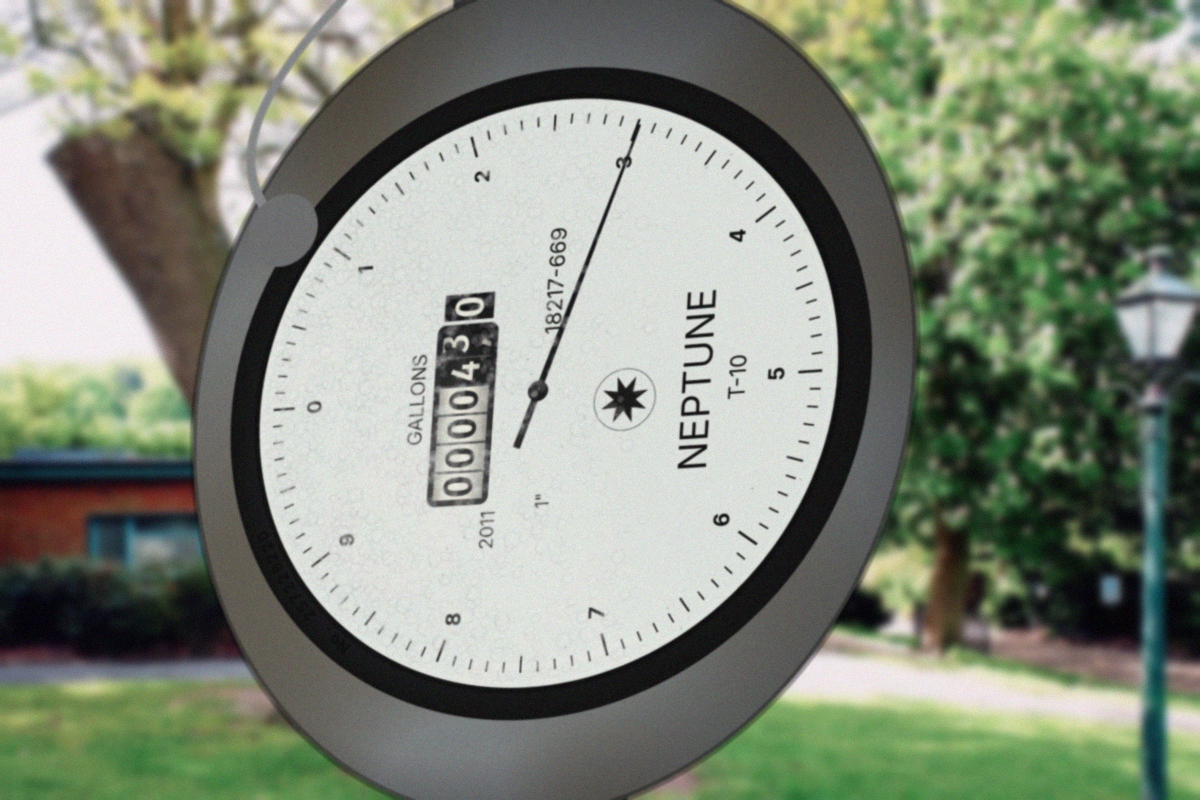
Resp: 433.0 gal
